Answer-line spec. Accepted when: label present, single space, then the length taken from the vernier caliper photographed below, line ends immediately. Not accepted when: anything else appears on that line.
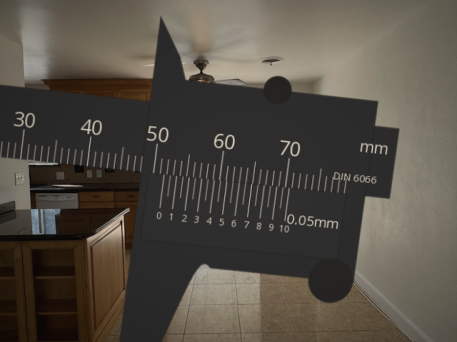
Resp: 51.6 mm
